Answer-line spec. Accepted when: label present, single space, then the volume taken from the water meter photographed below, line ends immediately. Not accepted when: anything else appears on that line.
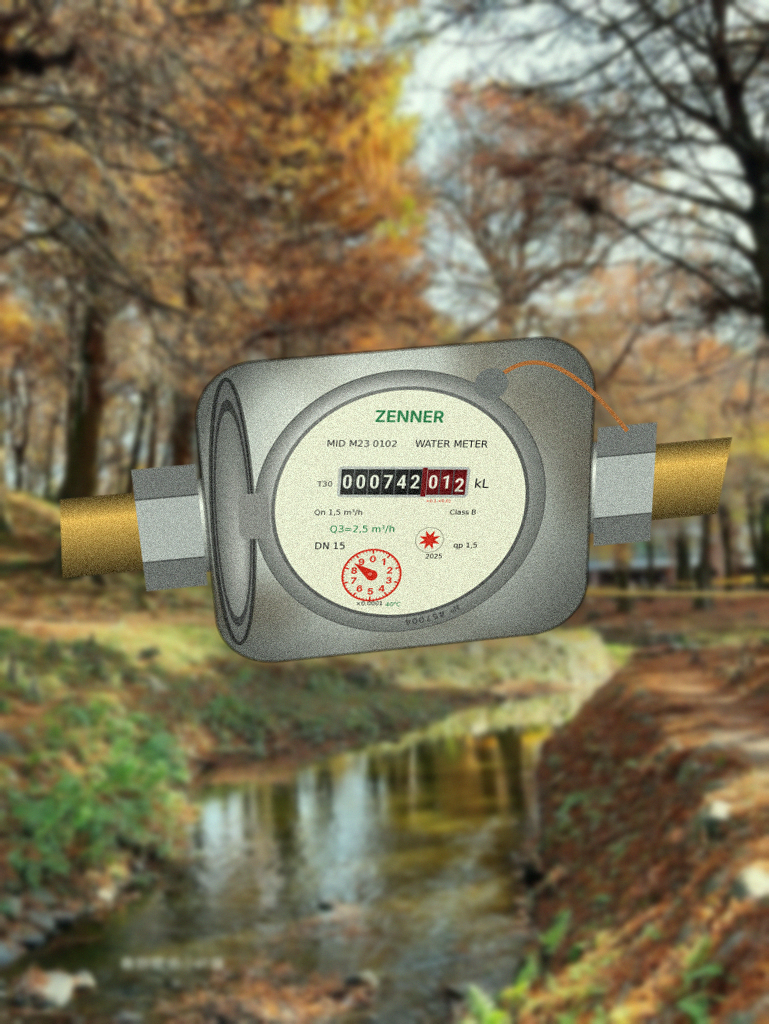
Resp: 742.0118 kL
